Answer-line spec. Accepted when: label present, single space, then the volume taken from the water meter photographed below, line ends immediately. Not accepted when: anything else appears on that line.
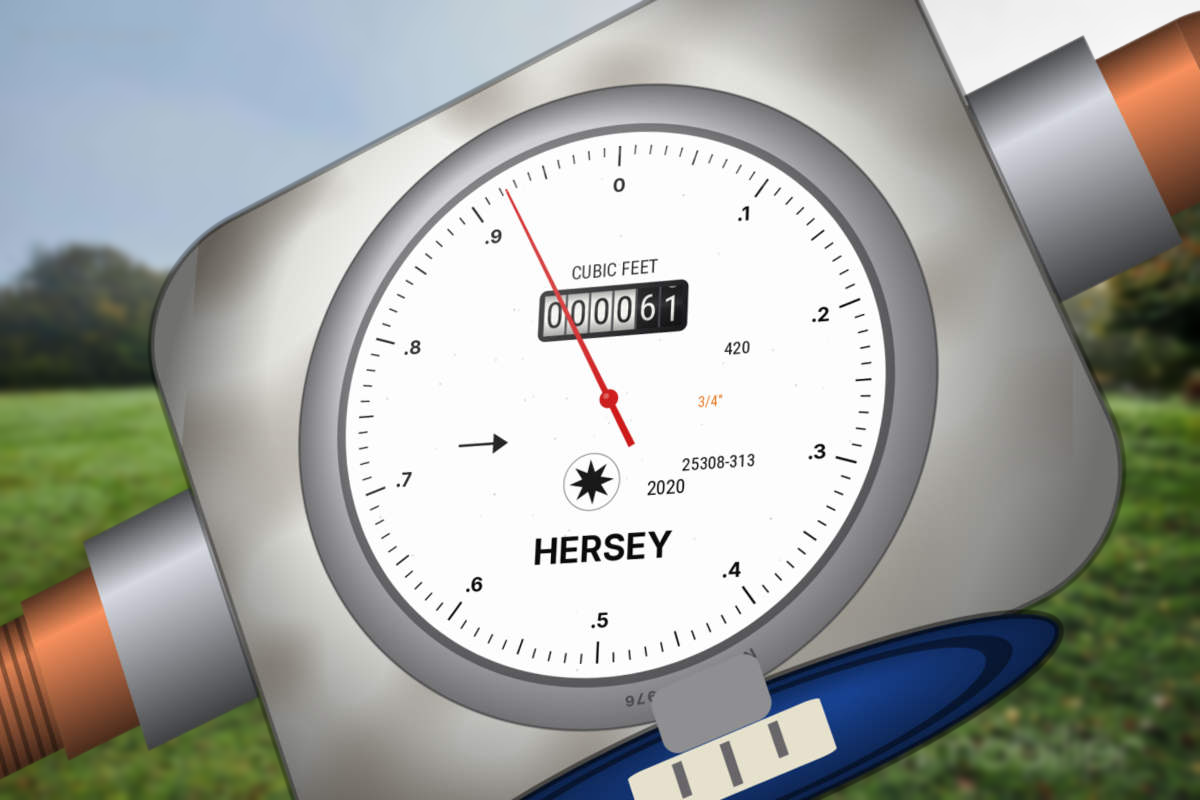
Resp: 60.92 ft³
